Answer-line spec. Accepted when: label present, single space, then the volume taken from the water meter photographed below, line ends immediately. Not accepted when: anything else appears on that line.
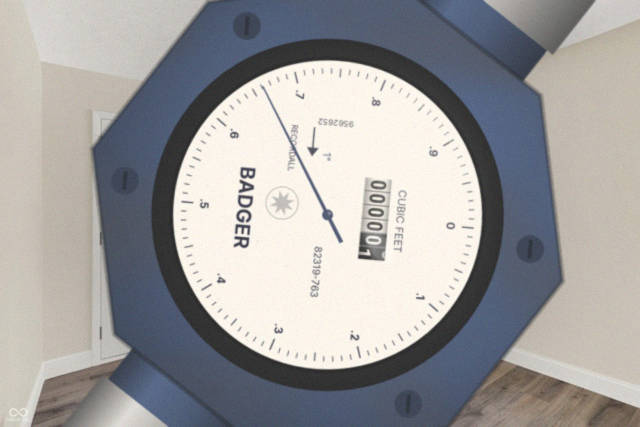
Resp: 0.66 ft³
